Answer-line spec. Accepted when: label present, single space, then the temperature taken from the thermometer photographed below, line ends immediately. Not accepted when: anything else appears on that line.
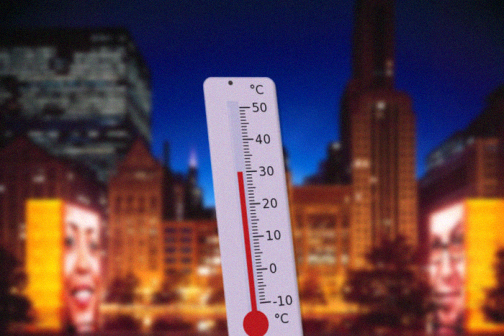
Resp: 30 °C
